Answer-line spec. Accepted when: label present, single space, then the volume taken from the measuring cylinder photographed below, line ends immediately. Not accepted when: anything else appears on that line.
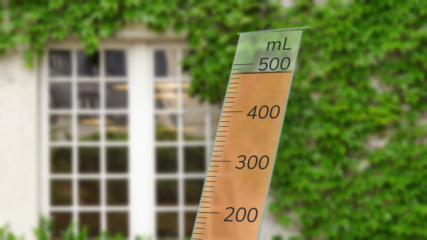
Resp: 480 mL
